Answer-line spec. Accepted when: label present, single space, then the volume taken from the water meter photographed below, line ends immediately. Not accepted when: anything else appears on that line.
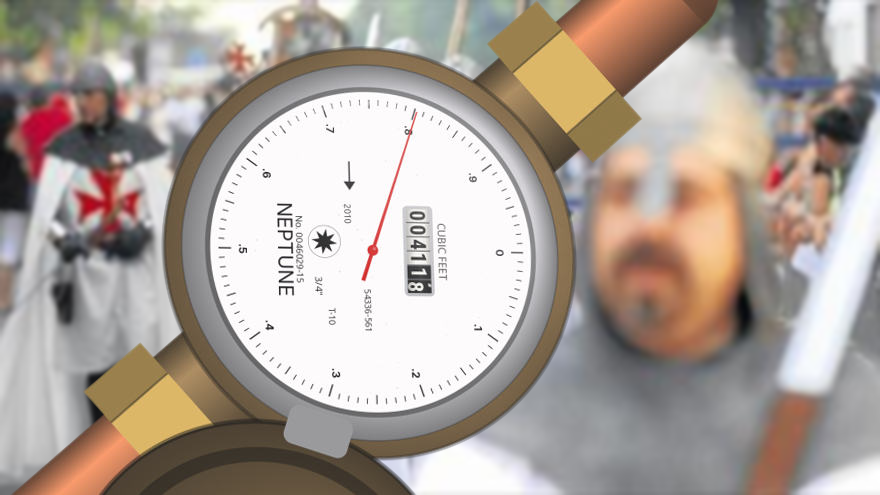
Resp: 4117.80 ft³
